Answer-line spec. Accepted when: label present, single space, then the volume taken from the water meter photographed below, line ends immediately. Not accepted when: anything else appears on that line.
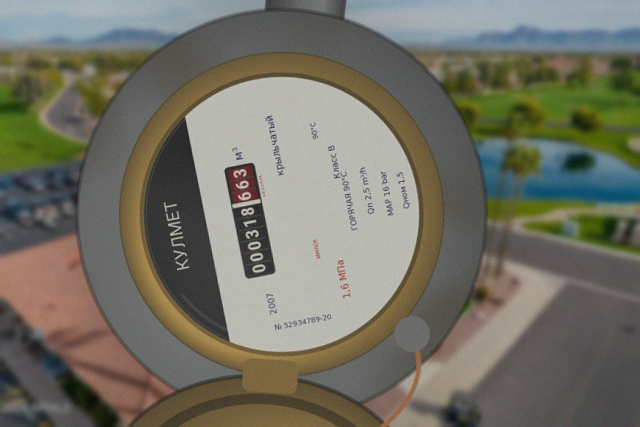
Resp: 318.663 m³
